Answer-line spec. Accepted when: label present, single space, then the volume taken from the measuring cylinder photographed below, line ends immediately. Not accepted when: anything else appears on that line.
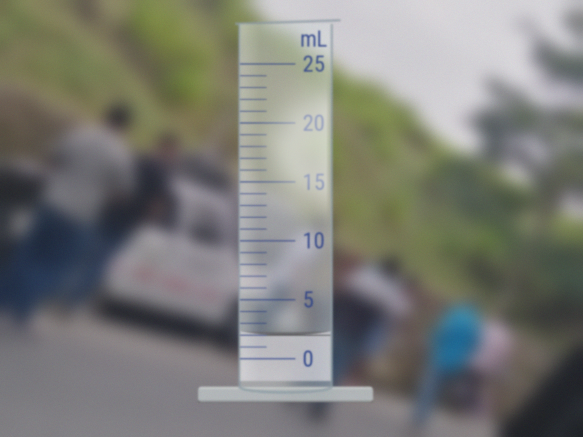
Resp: 2 mL
